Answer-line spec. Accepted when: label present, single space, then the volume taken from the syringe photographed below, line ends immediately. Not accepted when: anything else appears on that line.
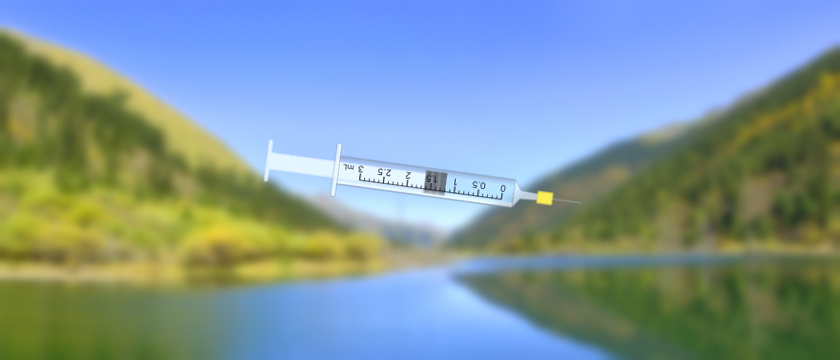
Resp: 1.2 mL
